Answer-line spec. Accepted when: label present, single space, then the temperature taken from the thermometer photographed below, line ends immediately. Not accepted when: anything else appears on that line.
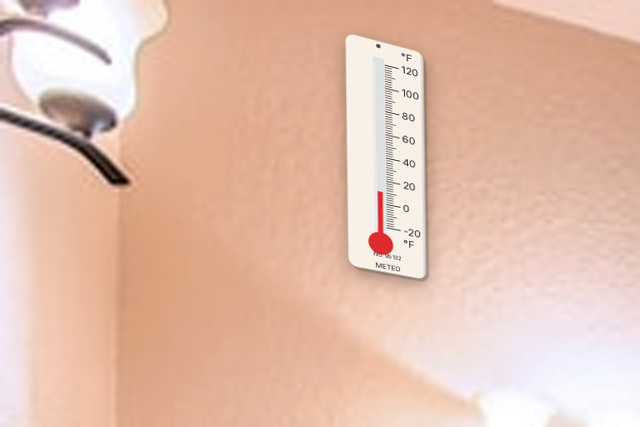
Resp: 10 °F
